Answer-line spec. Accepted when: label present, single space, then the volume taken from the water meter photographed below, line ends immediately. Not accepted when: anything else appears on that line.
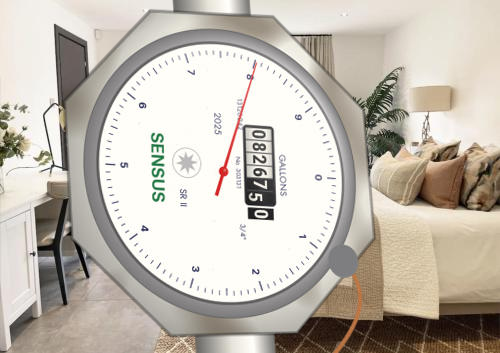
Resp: 826748.0 gal
